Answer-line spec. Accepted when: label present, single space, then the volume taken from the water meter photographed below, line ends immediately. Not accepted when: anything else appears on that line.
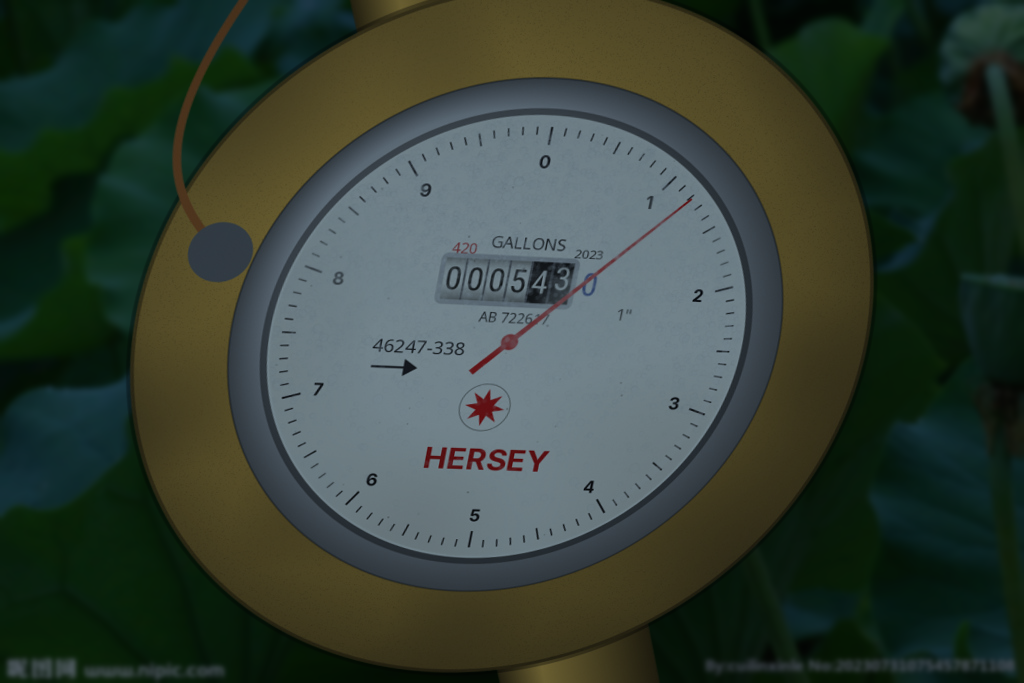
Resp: 5431.2 gal
